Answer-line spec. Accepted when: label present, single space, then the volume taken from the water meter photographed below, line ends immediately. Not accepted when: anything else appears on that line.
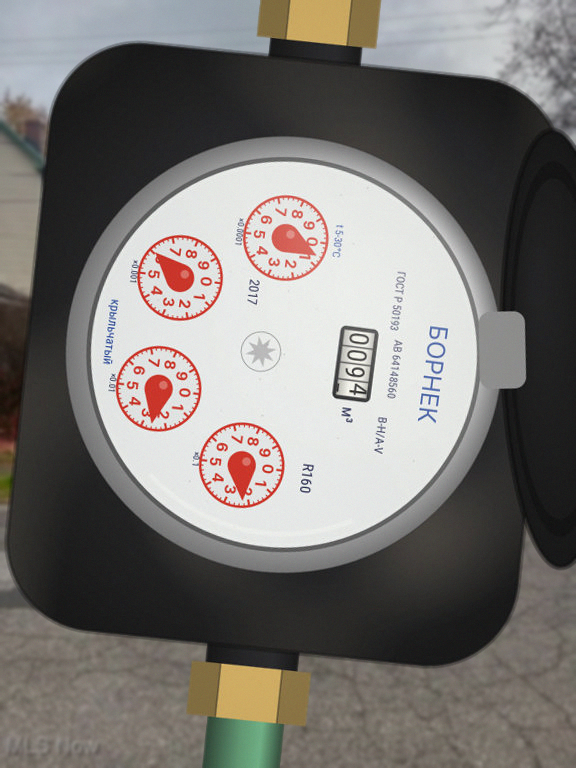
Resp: 94.2260 m³
